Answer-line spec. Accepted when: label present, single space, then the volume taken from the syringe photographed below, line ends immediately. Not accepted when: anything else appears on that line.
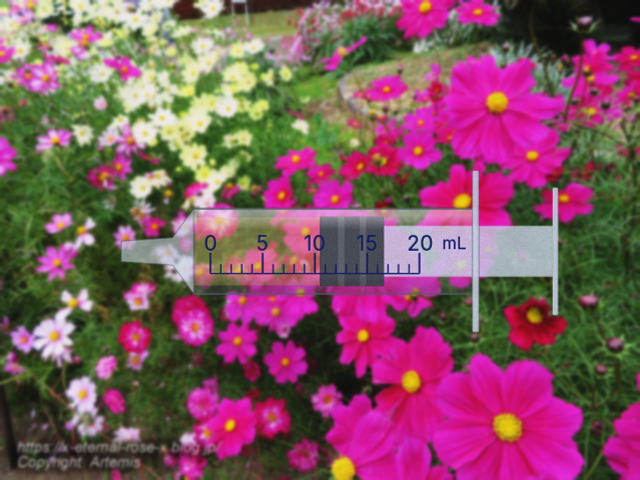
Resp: 10.5 mL
